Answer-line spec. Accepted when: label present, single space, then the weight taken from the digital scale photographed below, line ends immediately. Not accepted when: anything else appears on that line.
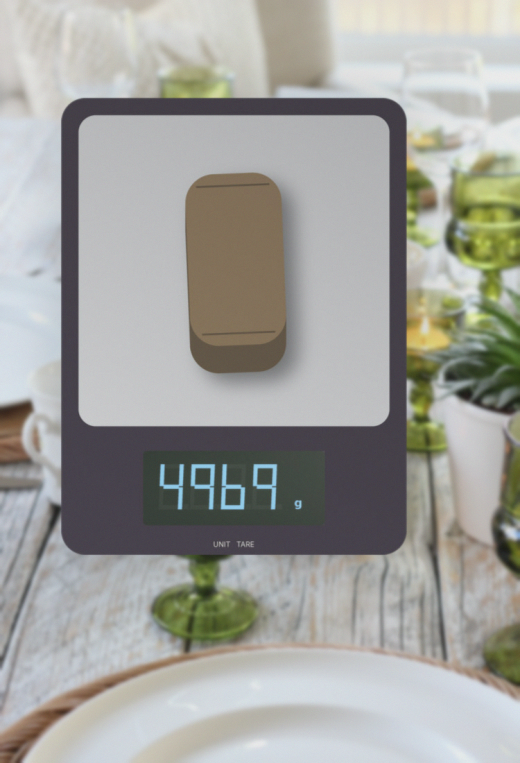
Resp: 4969 g
